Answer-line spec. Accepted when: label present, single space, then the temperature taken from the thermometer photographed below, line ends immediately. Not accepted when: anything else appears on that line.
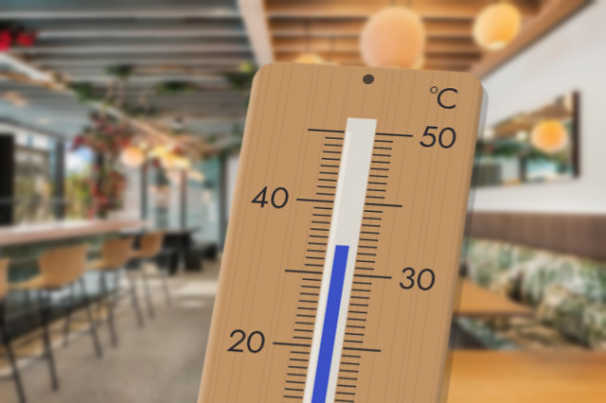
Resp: 34 °C
